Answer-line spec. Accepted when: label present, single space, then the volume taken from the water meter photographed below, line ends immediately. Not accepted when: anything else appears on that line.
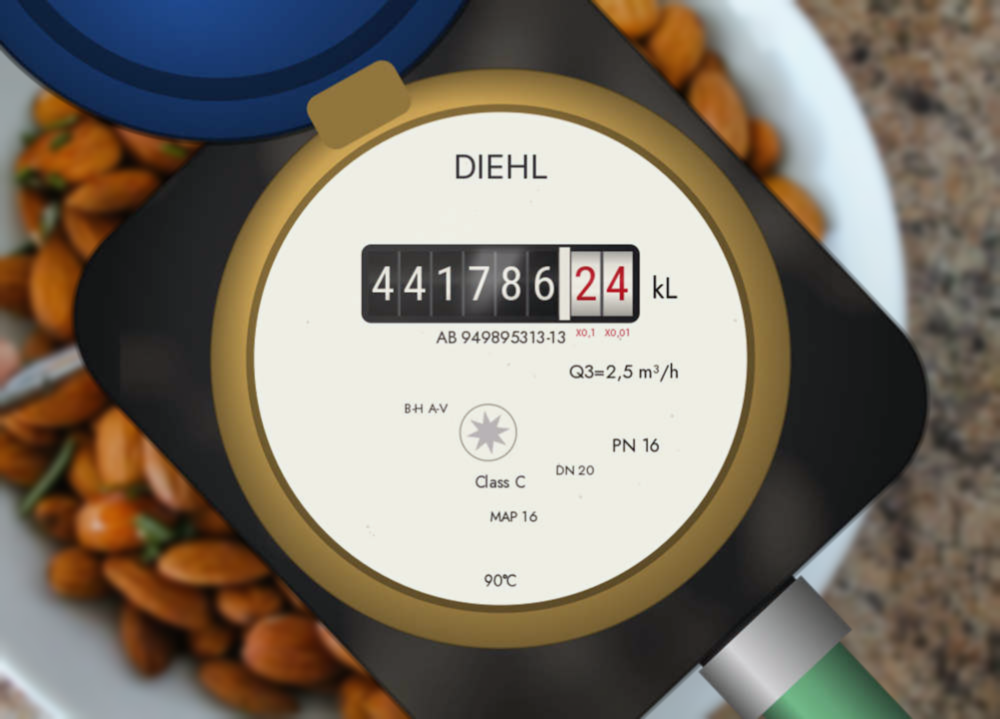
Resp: 441786.24 kL
